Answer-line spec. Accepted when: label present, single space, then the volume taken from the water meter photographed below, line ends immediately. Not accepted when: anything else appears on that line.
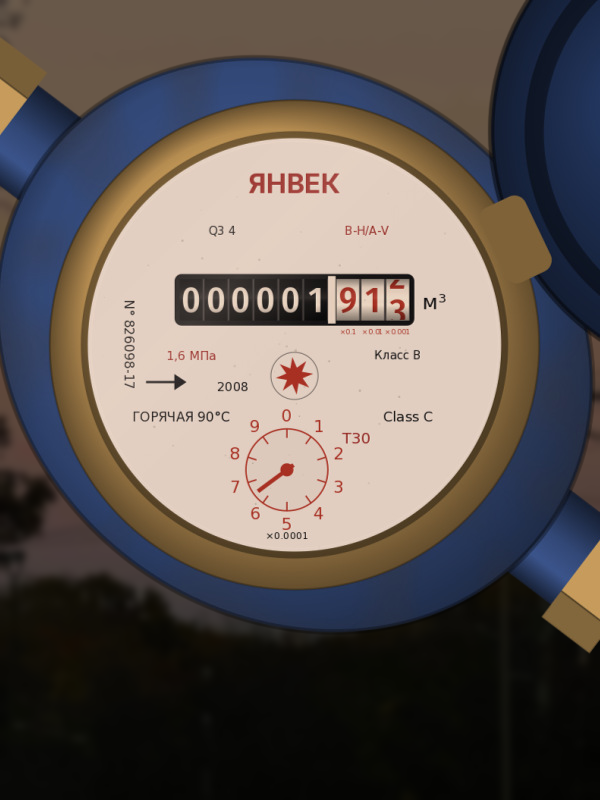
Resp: 1.9126 m³
